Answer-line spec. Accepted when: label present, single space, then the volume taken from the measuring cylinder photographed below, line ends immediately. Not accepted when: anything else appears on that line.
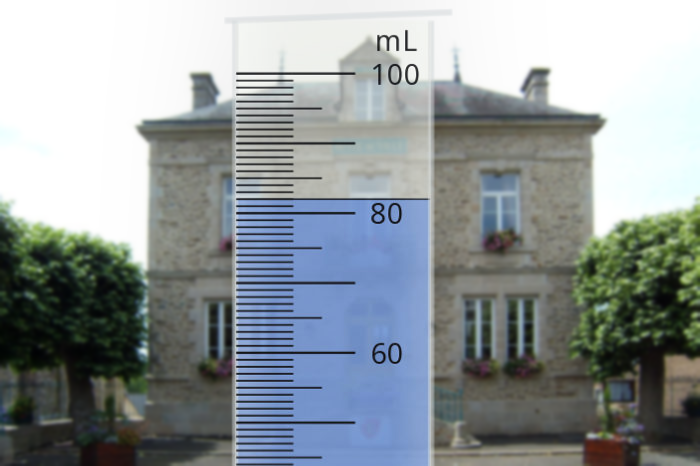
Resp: 82 mL
